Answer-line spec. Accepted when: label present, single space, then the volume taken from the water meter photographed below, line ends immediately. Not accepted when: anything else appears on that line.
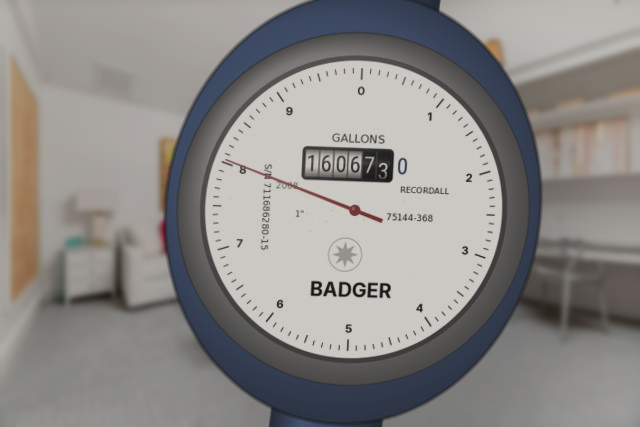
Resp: 1606728.0 gal
